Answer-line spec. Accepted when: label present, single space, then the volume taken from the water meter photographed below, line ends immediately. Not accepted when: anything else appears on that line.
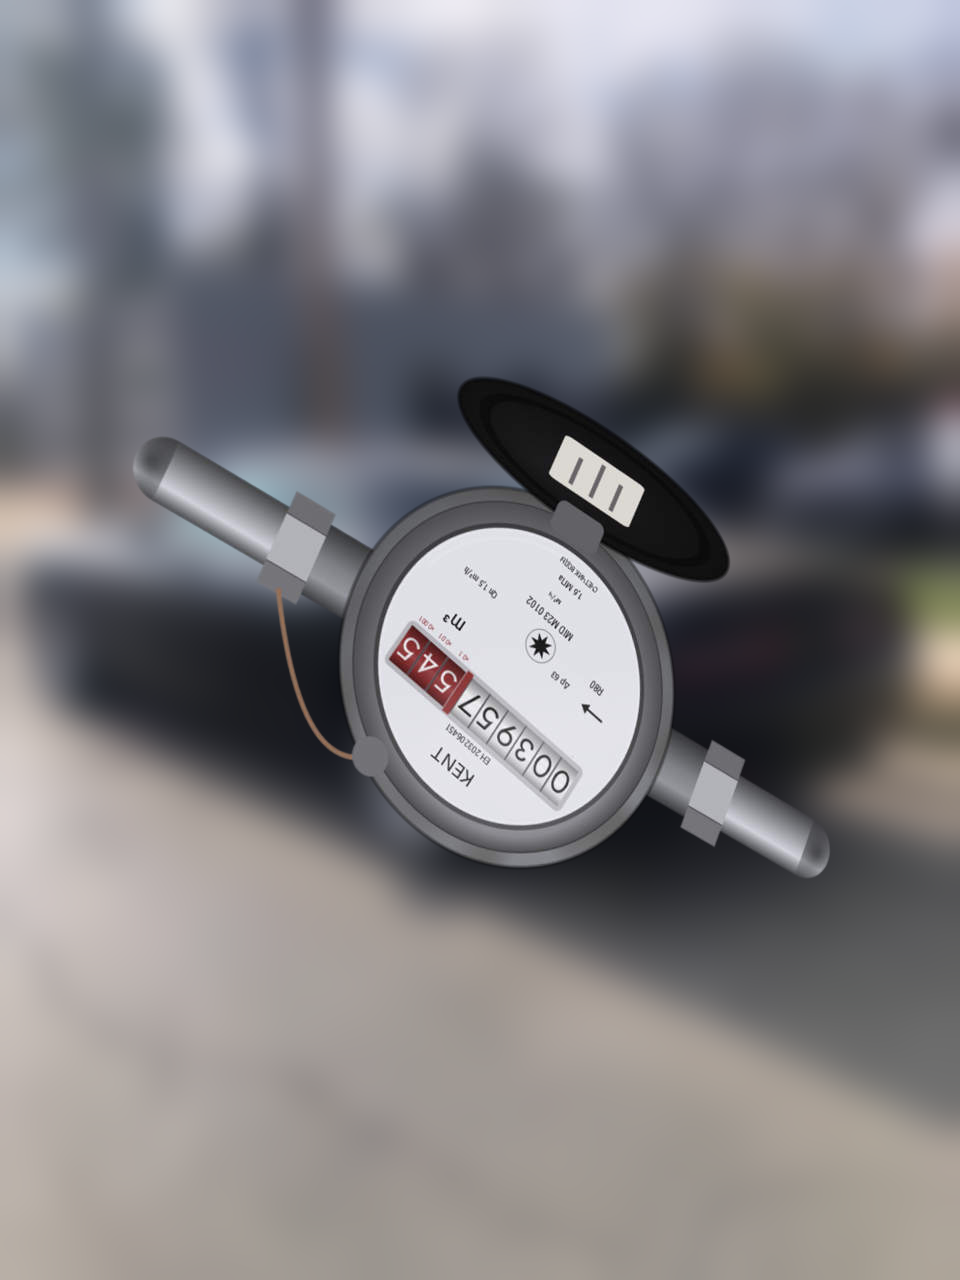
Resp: 3957.545 m³
